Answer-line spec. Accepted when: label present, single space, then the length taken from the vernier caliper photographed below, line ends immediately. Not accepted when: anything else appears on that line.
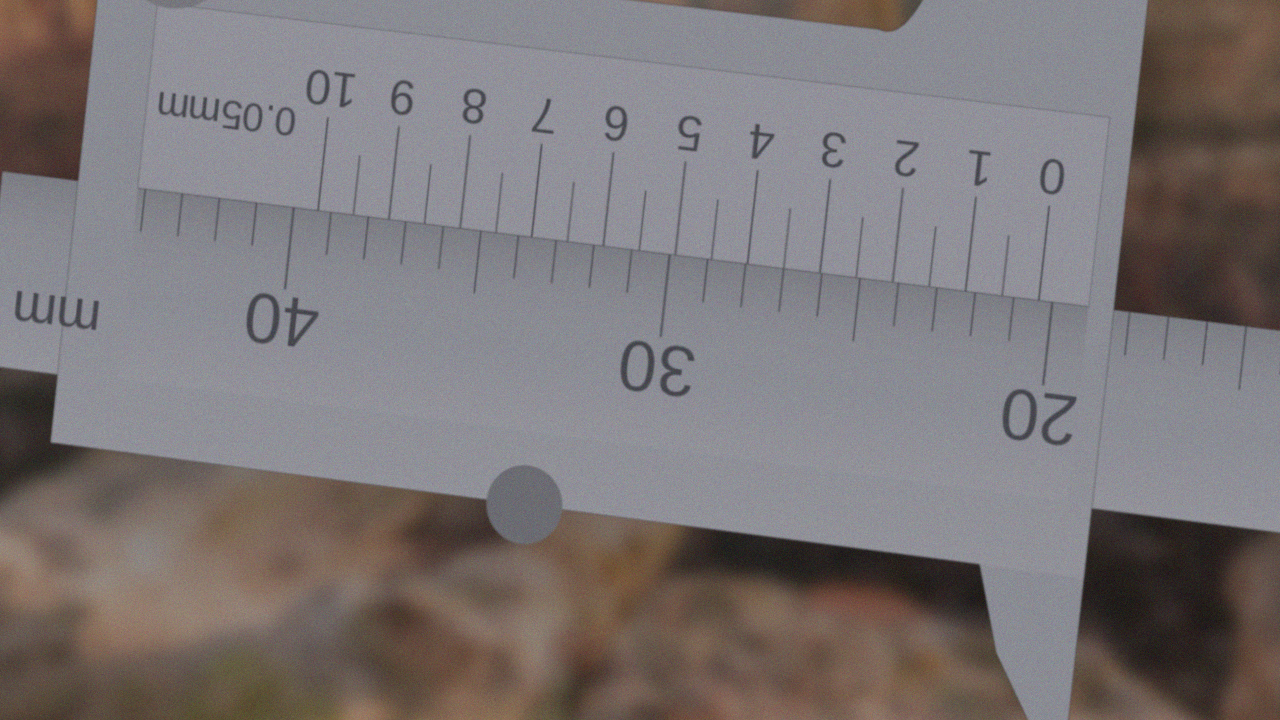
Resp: 20.35 mm
